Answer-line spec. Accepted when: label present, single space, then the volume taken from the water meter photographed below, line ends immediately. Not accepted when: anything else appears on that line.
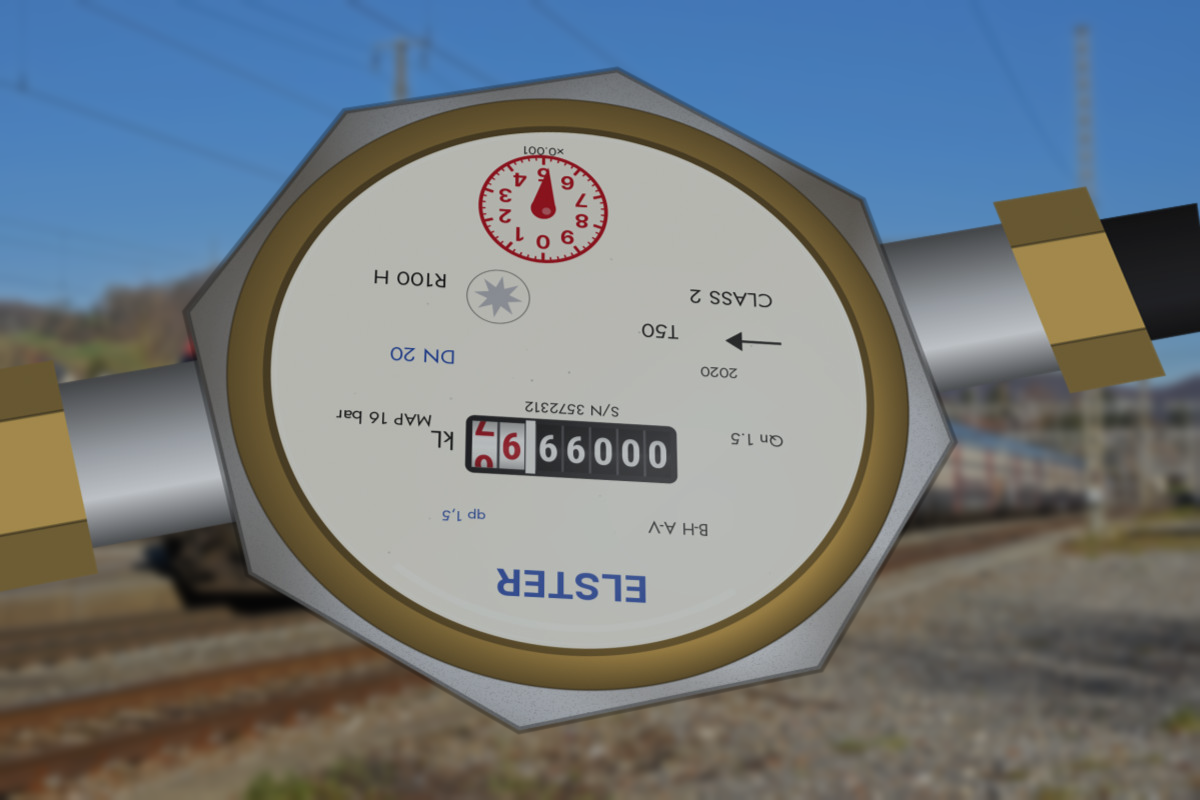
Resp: 99.965 kL
